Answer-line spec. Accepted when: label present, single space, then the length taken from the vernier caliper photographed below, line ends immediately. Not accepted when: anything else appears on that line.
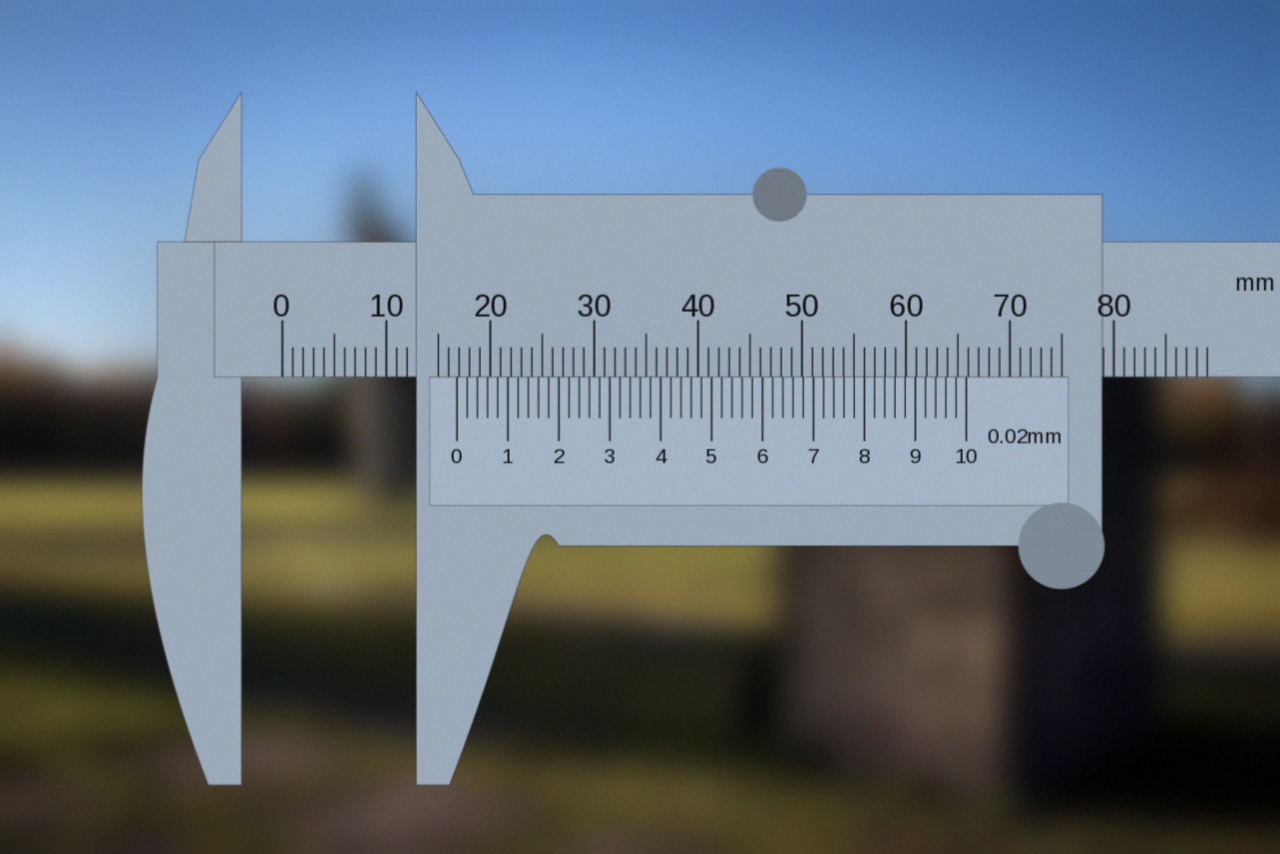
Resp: 16.8 mm
